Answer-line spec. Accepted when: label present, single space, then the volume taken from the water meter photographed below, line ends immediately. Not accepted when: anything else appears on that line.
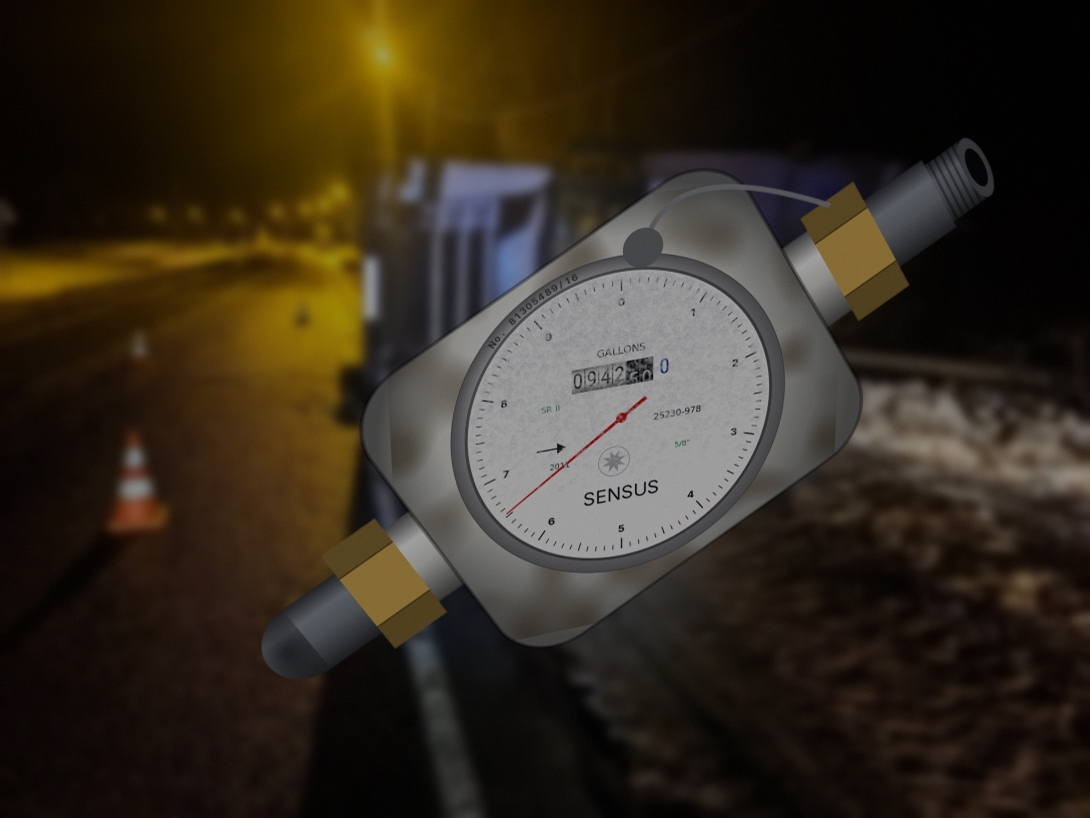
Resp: 942496.5 gal
